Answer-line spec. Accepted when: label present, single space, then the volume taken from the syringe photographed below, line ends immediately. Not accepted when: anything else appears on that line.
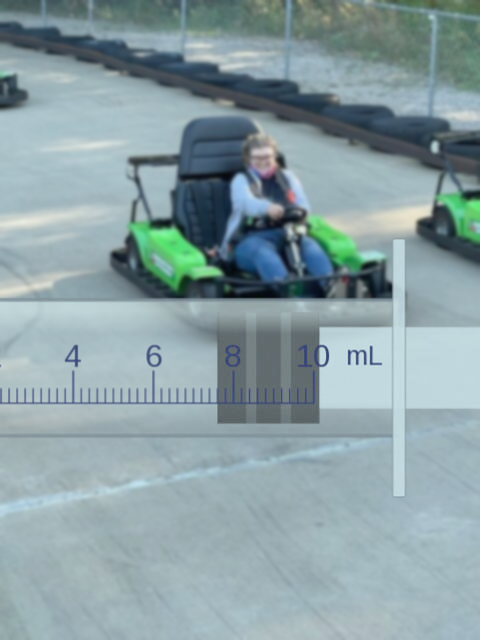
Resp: 7.6 mL
